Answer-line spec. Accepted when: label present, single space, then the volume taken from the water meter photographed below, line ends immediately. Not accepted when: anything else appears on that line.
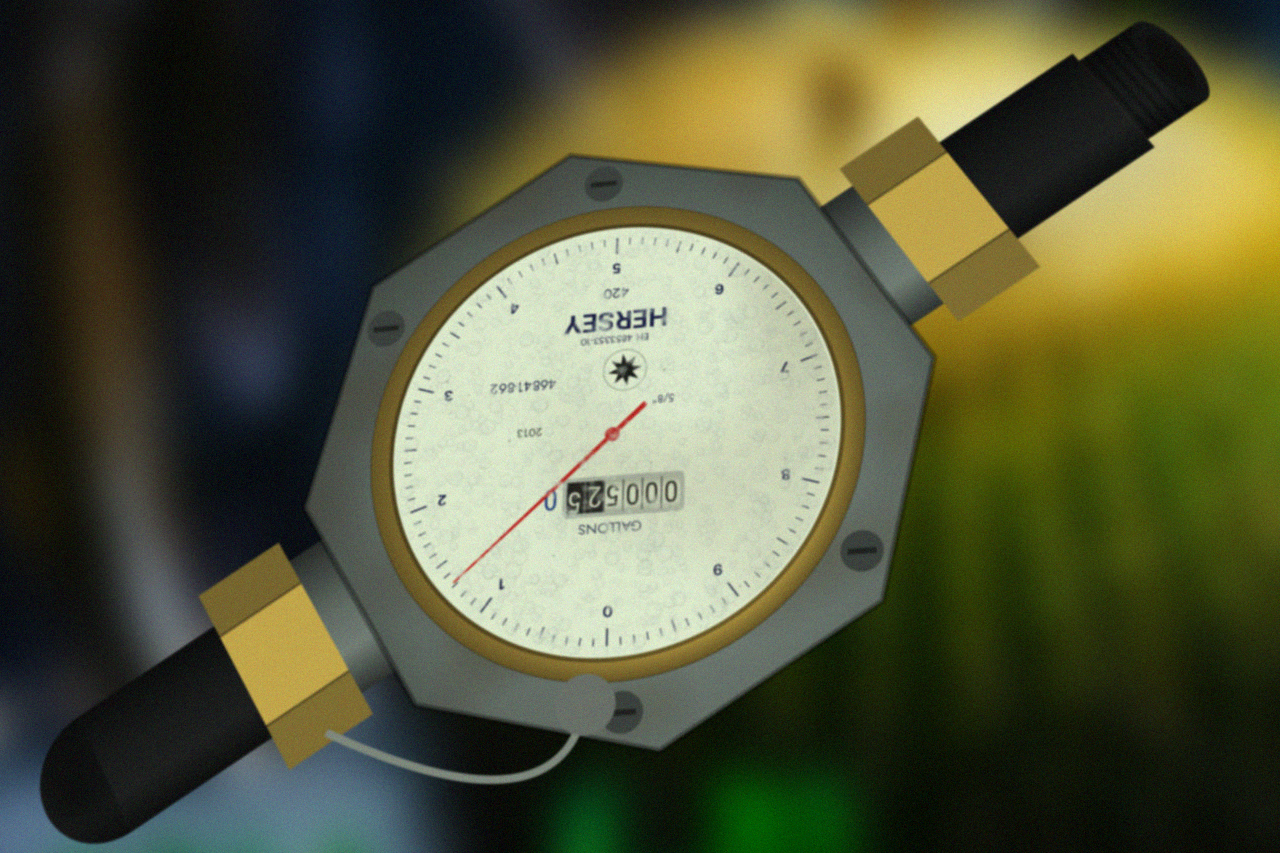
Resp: 5251.3 gal
